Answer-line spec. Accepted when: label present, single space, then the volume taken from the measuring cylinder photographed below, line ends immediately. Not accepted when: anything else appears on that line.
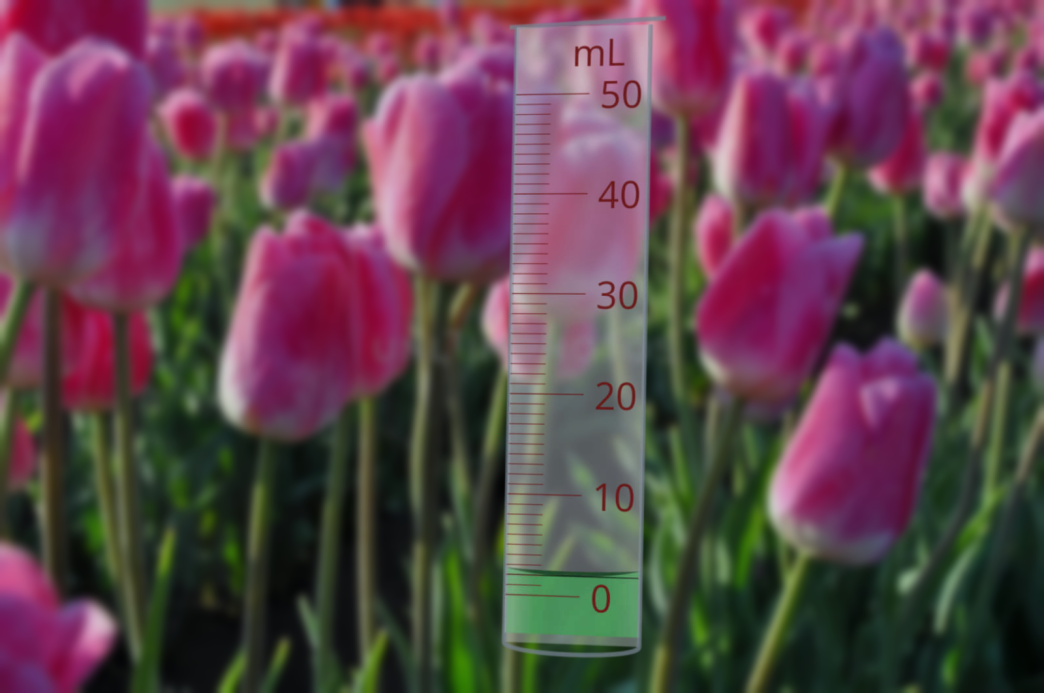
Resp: 2 mL
